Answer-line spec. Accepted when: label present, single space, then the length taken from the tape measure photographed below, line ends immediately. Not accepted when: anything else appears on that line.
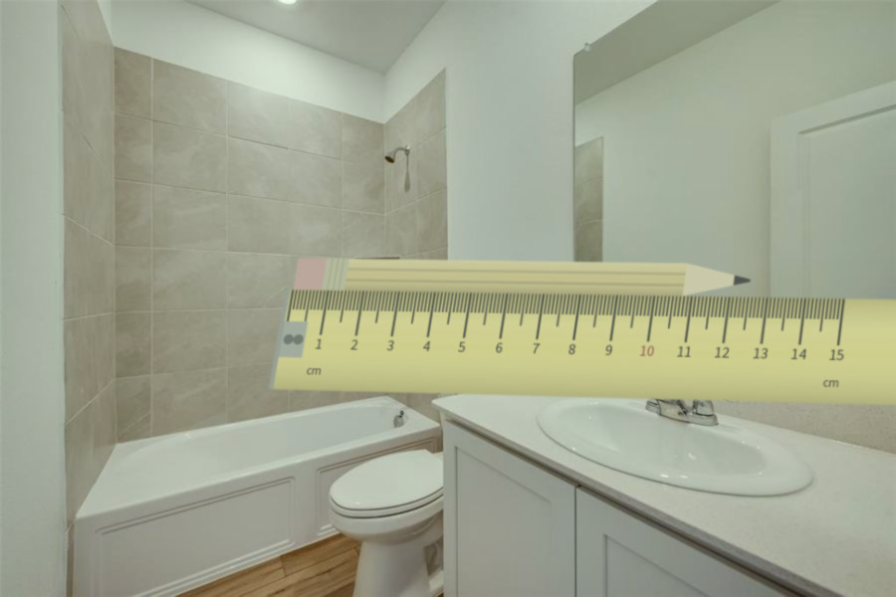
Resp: 12.5 cm
